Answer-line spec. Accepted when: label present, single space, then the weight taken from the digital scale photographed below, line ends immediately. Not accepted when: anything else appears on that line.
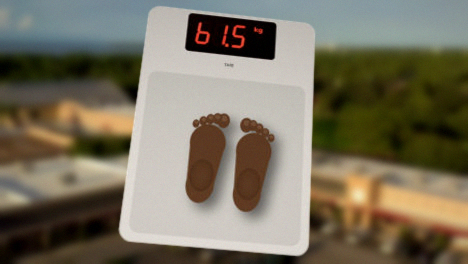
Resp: 61.5 kg
